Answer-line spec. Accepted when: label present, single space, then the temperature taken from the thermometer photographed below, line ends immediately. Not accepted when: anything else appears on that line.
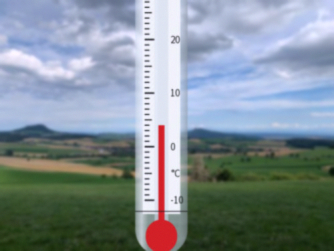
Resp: 4 °C
